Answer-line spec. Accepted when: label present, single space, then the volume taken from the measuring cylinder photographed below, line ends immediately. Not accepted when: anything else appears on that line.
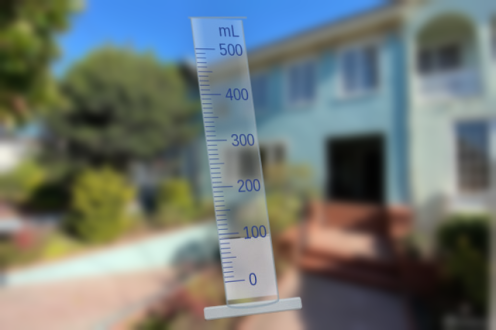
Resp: 90 mL
